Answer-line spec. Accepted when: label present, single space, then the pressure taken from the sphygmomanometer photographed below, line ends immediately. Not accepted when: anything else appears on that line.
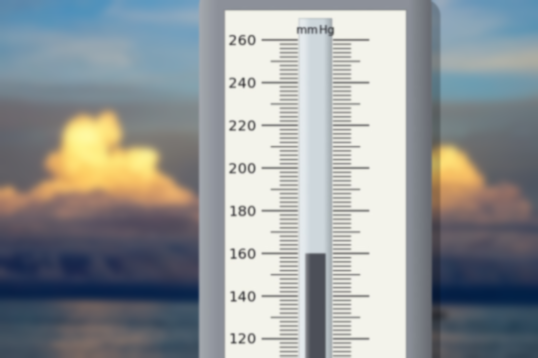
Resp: 160 mmHg
